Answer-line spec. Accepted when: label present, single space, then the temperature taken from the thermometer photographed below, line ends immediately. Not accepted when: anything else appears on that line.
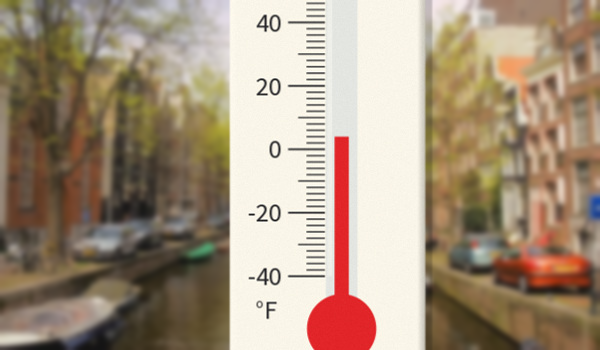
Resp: 4 °F
